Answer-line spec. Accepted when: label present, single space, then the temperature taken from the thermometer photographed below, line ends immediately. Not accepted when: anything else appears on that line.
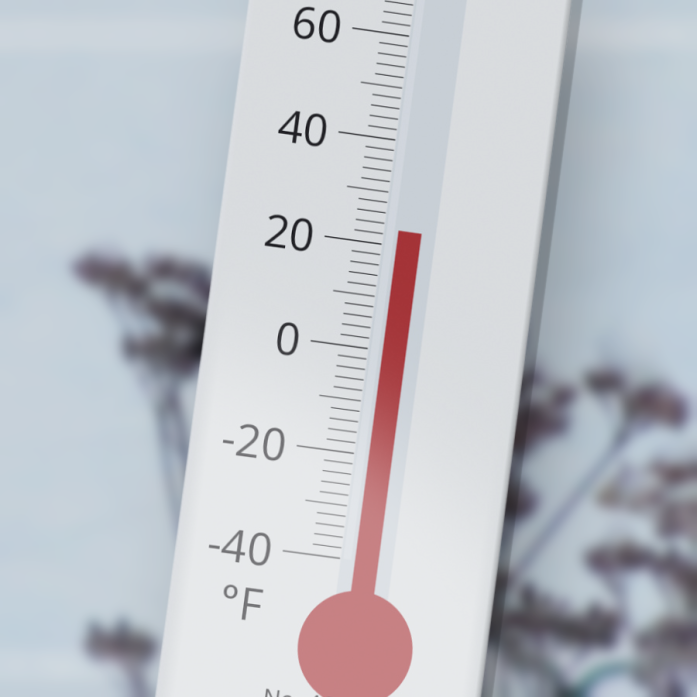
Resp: 23 °F
